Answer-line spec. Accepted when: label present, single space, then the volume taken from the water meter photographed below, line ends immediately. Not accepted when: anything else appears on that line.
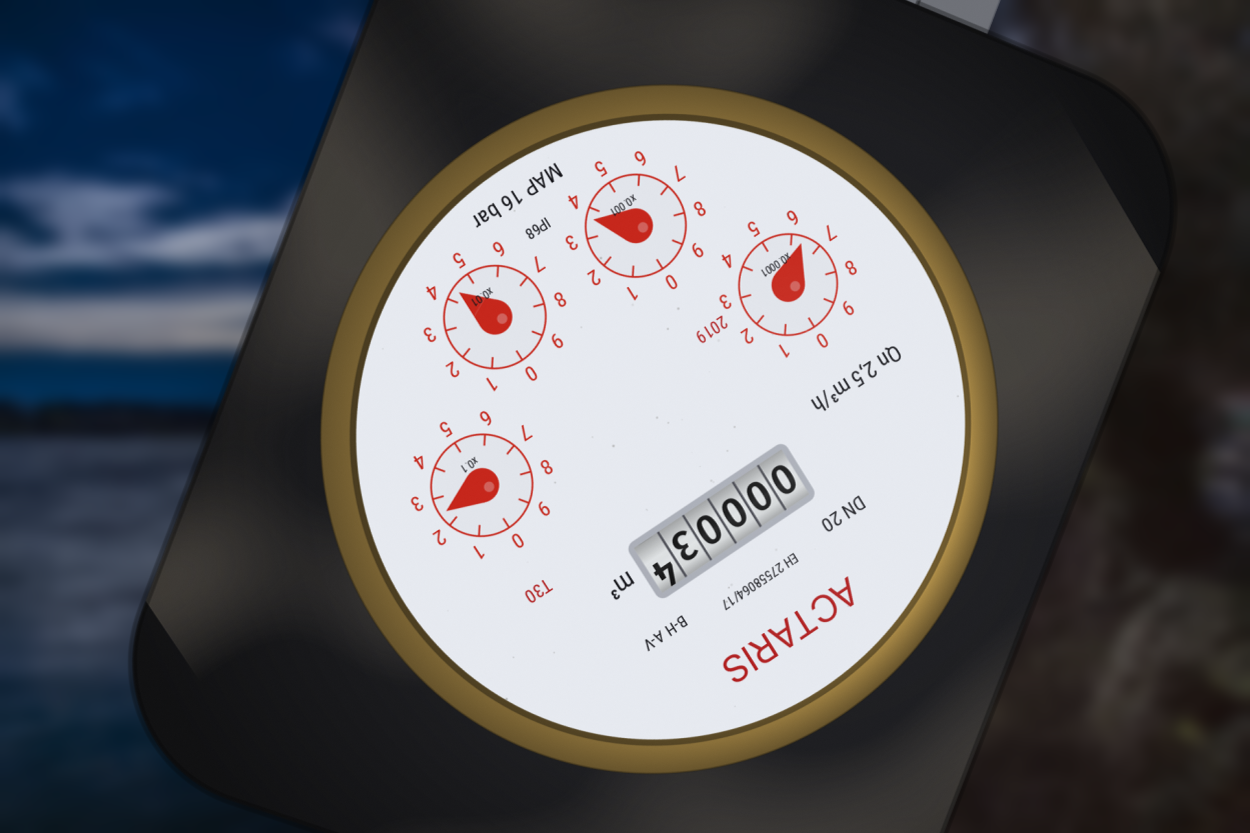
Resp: 34.2436 m³
